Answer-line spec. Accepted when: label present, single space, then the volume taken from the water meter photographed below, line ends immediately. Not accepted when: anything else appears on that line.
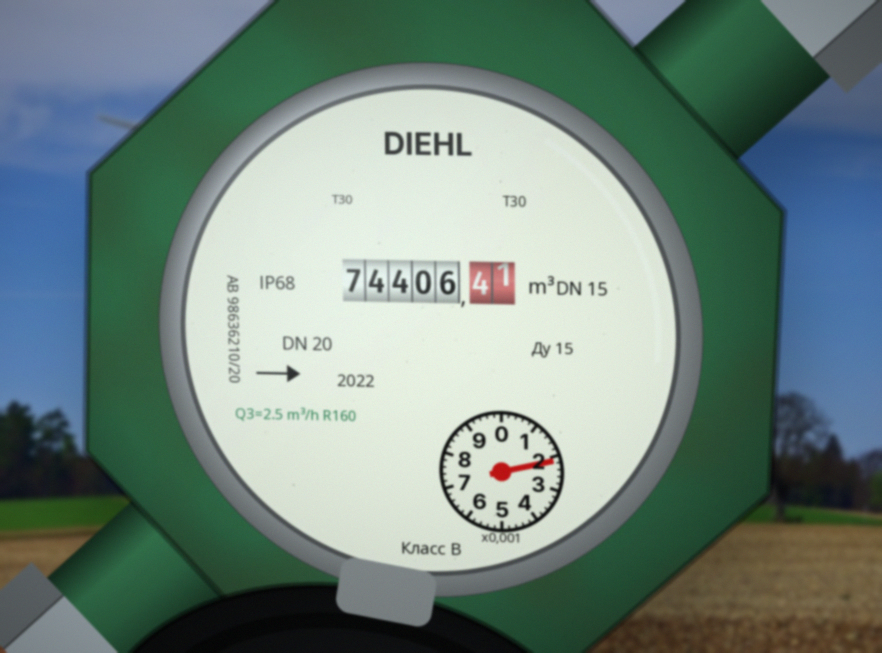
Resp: 74406.412 m³
